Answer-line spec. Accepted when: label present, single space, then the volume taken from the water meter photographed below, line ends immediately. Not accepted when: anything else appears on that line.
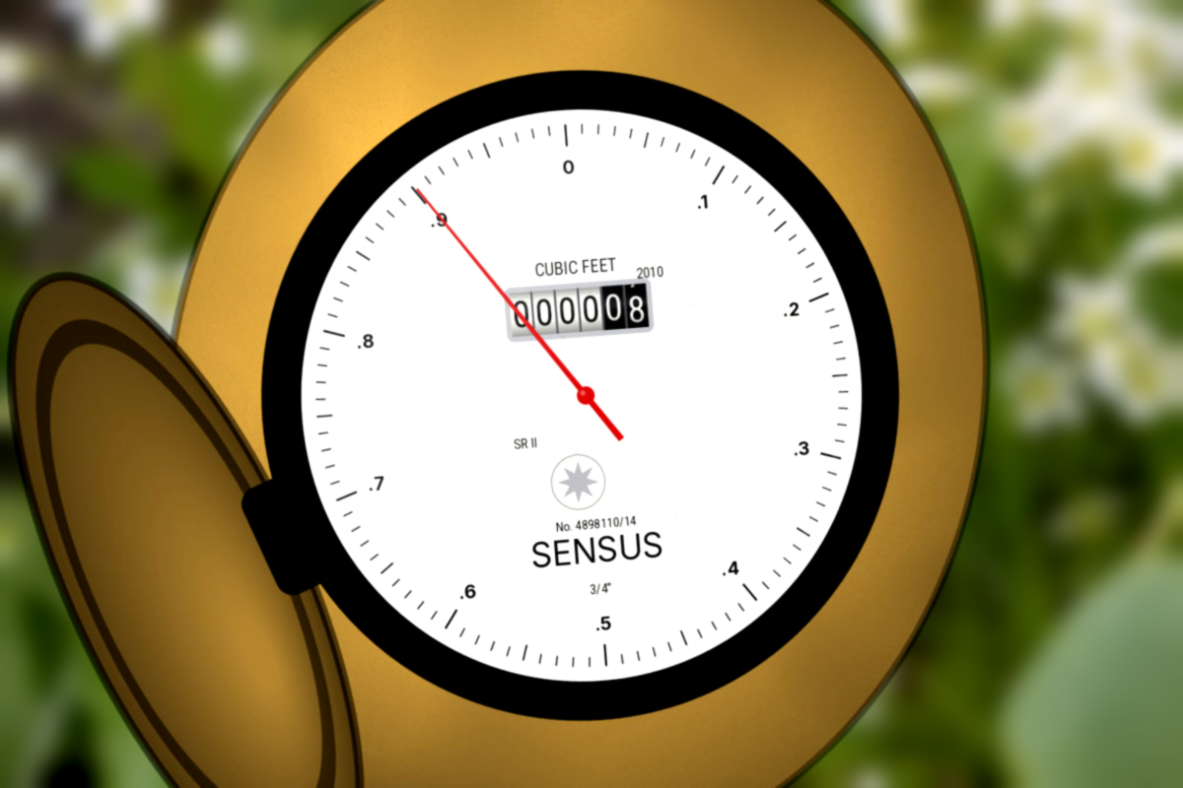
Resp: 7.90 ft³
